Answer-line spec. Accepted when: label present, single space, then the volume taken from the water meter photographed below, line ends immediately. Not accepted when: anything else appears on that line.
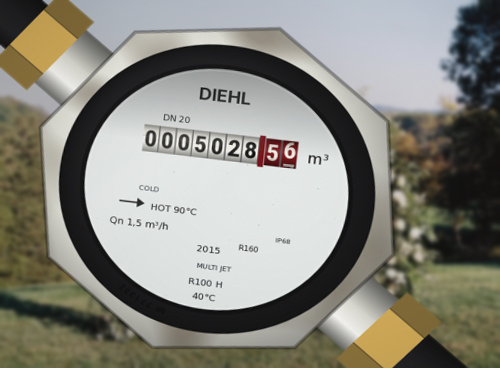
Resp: 5028.56 m³
